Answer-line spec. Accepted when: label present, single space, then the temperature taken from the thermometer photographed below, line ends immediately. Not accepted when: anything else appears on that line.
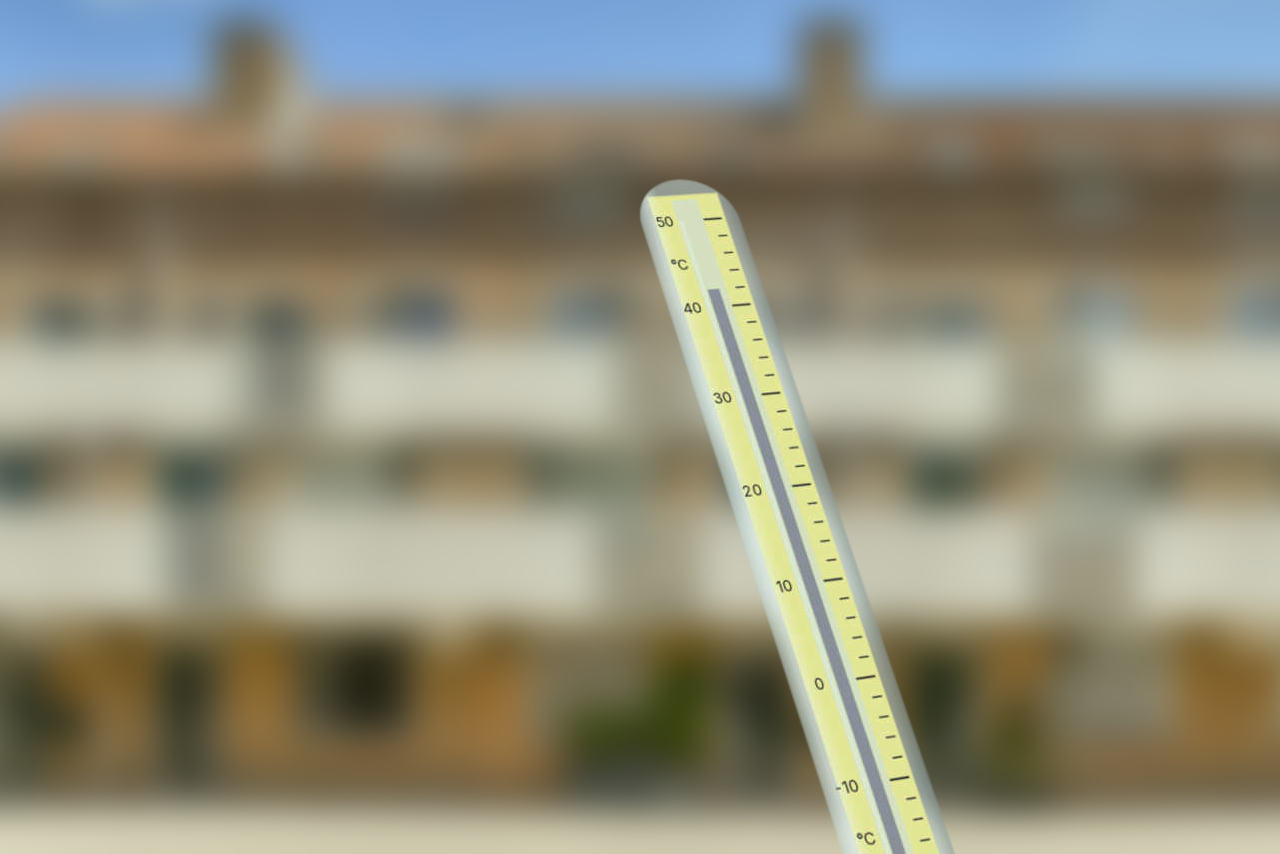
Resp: 42 °C
